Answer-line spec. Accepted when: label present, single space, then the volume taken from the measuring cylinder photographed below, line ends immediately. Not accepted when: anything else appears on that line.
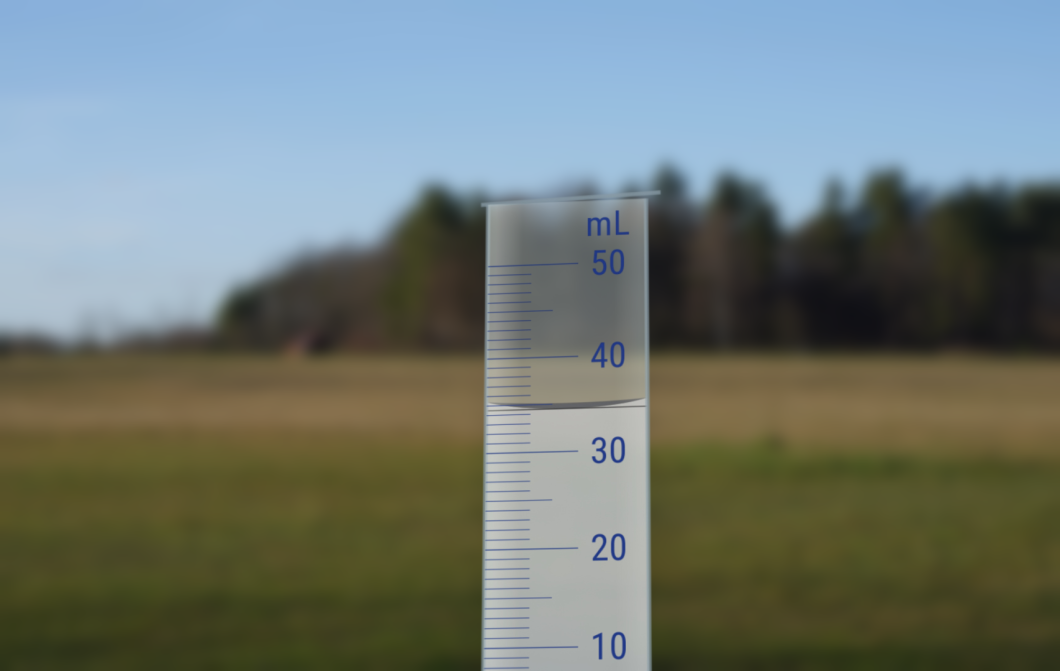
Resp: 34.5 mL
